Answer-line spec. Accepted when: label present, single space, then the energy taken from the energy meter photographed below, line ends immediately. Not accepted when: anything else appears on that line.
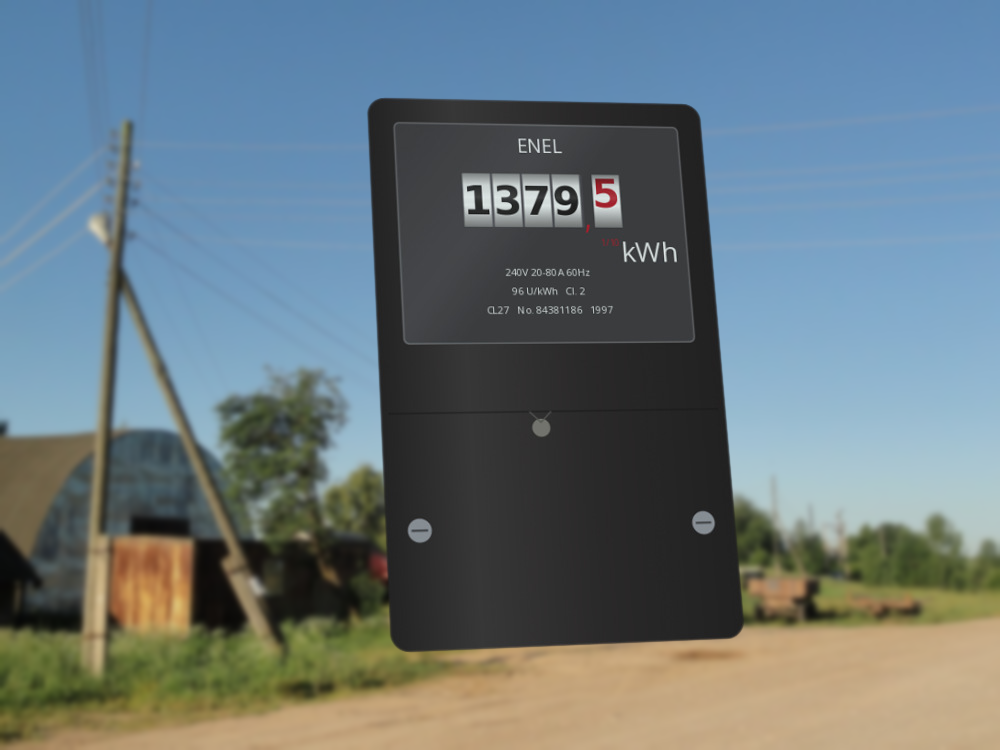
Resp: 1379.5 kWh
